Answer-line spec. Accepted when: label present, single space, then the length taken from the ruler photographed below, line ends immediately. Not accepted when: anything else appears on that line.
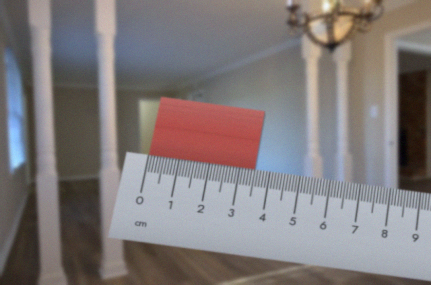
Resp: 3.5 cm
